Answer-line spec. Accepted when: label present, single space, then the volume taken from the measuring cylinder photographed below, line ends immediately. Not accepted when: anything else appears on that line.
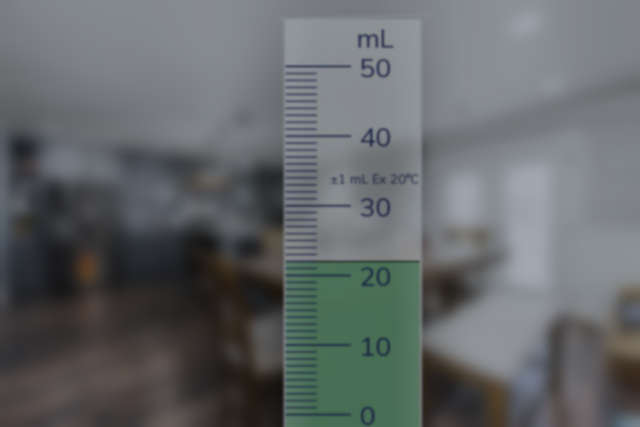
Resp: 22 mL
